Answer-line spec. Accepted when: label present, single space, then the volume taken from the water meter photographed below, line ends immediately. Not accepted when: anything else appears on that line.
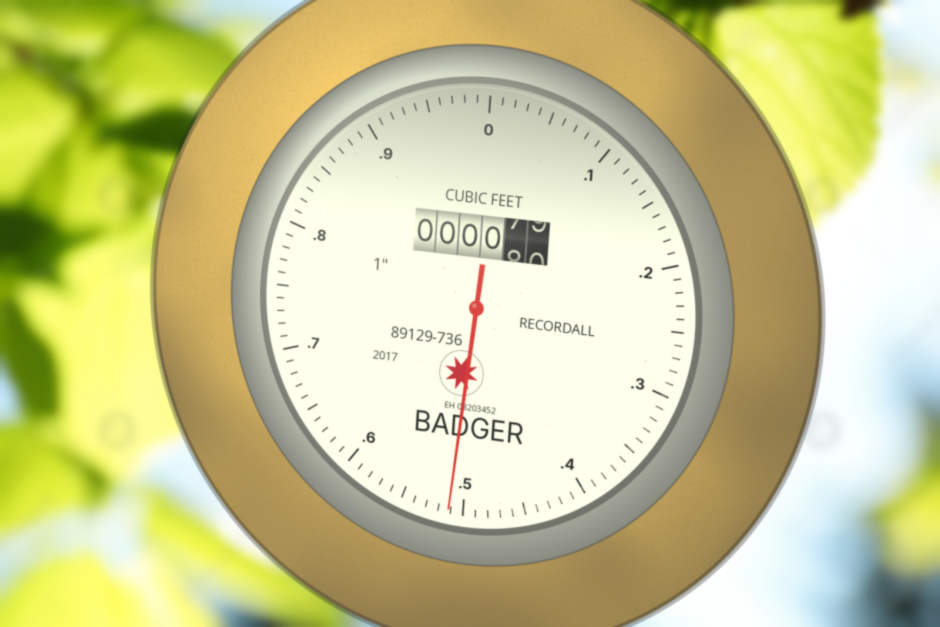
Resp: 79.51 ft³
